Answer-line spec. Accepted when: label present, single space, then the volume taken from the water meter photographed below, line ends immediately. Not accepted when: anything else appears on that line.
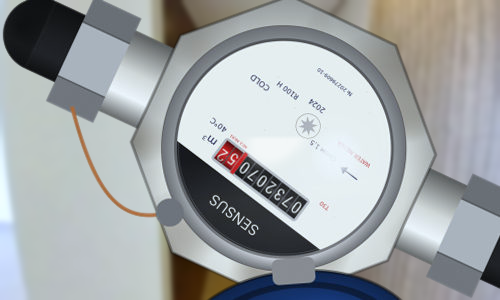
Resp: 732070.52 m³
